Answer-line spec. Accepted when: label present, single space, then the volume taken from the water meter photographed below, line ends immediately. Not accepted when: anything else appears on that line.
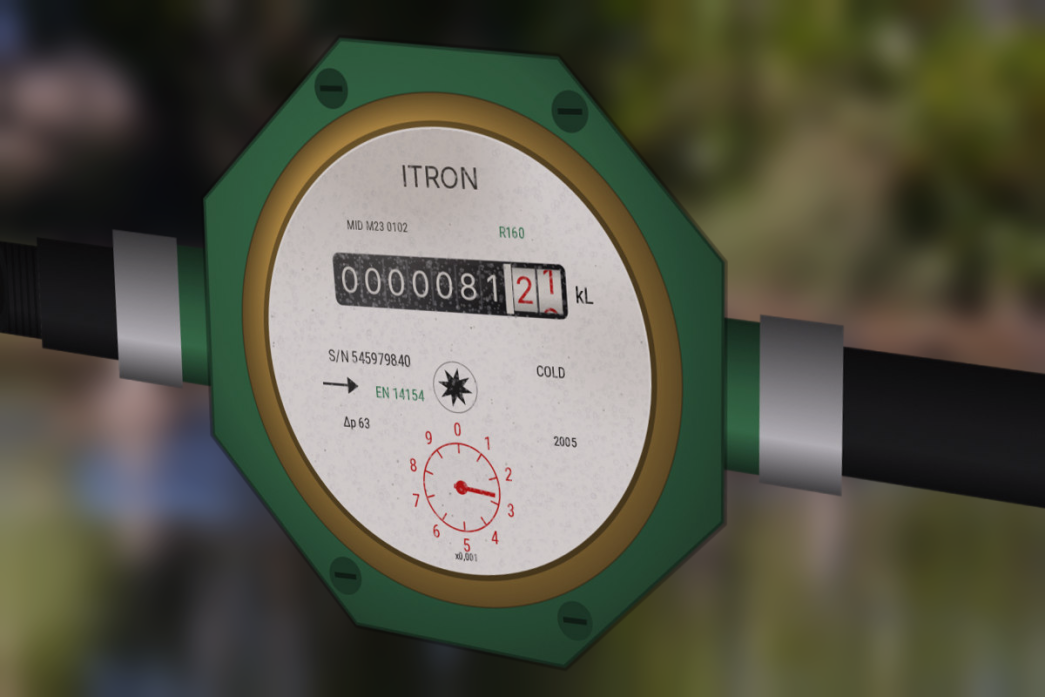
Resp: 81.212 kL
